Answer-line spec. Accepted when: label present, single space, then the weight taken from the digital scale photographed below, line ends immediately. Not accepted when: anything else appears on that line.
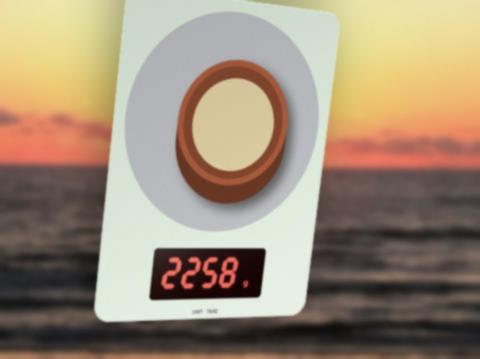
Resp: 2258 g
